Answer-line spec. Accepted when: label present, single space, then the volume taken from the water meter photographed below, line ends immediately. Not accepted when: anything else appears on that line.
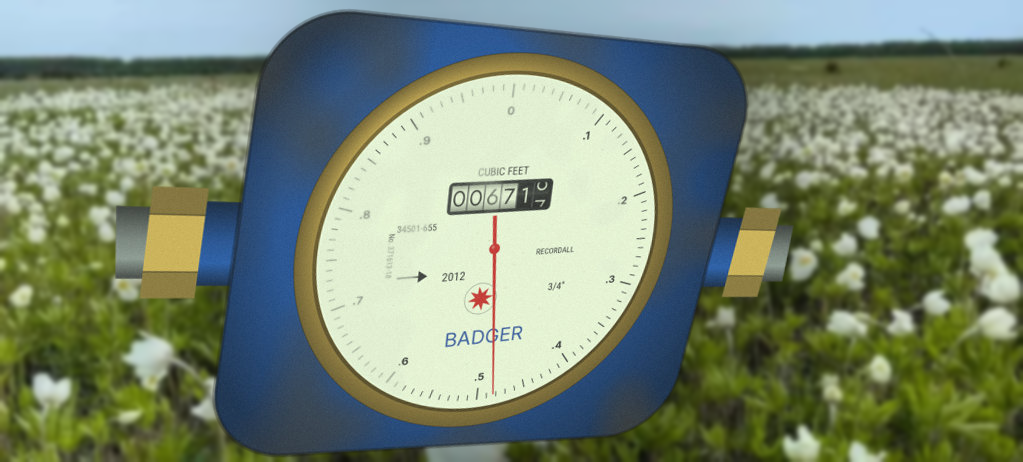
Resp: 6716.48 ft³
